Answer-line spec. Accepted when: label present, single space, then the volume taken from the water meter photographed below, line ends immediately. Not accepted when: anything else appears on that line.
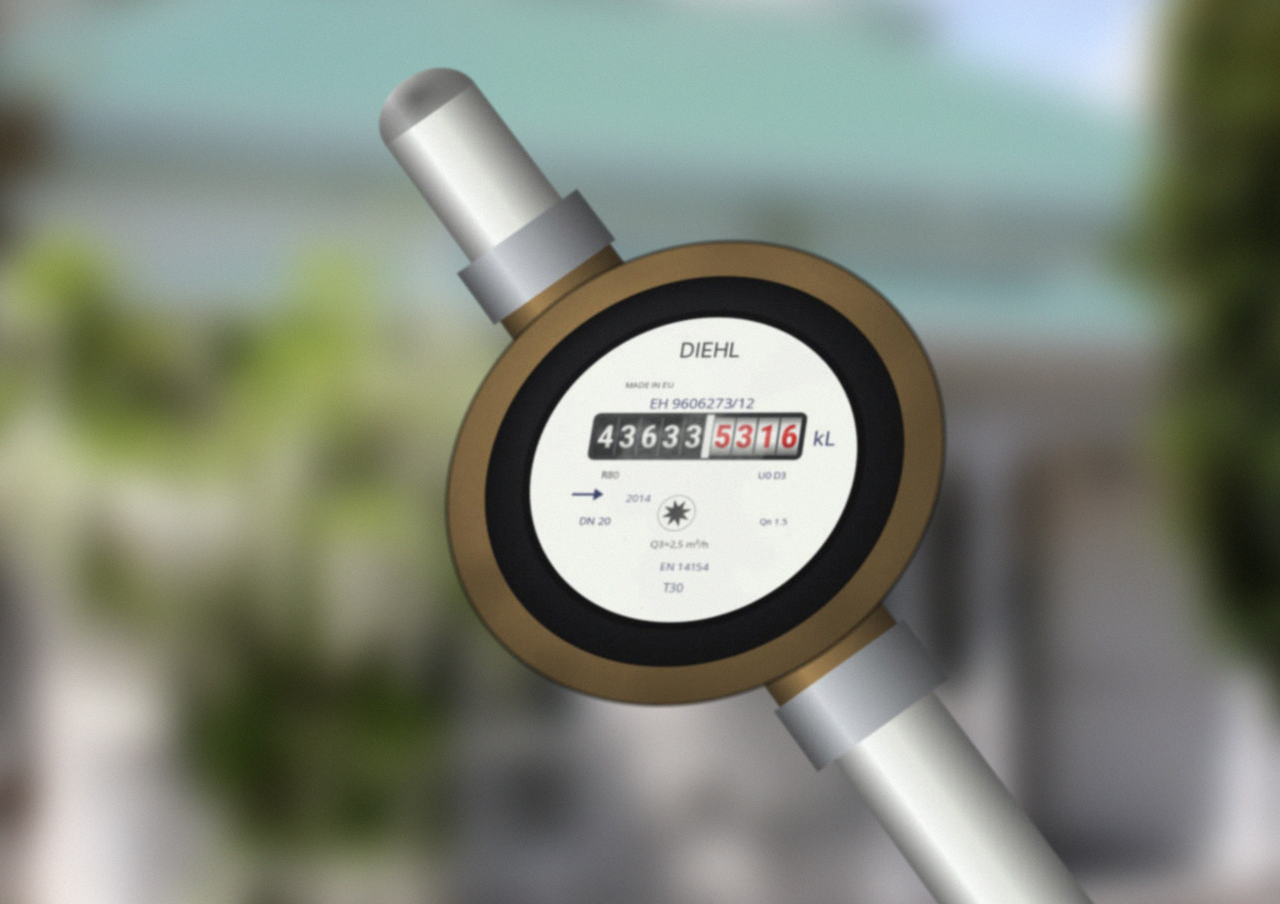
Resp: 43633.5316 kL
